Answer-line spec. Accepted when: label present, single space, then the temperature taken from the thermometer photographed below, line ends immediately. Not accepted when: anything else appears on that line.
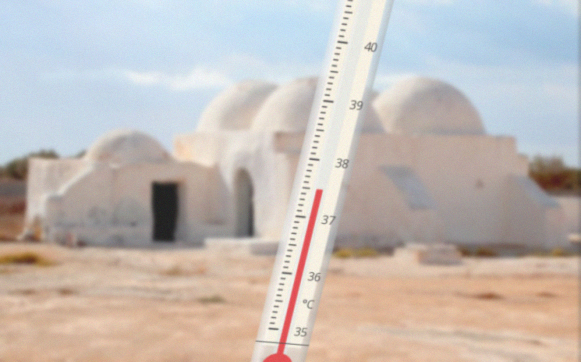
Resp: 37.5 °C
